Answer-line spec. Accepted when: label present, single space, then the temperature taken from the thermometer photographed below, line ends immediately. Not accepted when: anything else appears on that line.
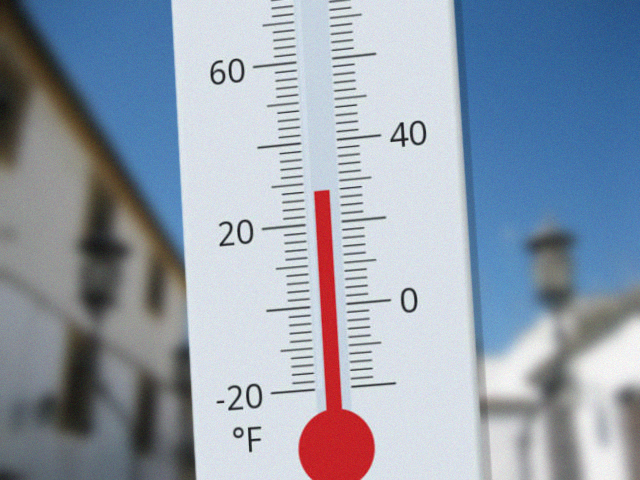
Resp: 28 °F
